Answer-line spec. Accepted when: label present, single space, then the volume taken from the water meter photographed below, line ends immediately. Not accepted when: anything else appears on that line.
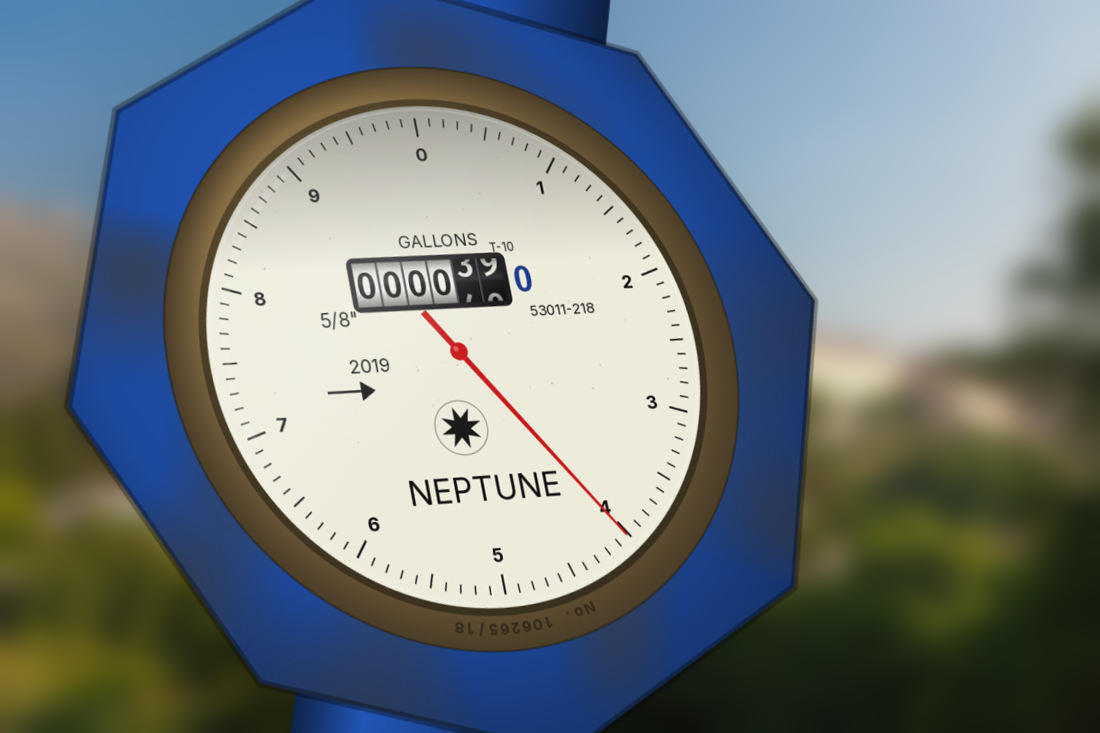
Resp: 394.0 gal
